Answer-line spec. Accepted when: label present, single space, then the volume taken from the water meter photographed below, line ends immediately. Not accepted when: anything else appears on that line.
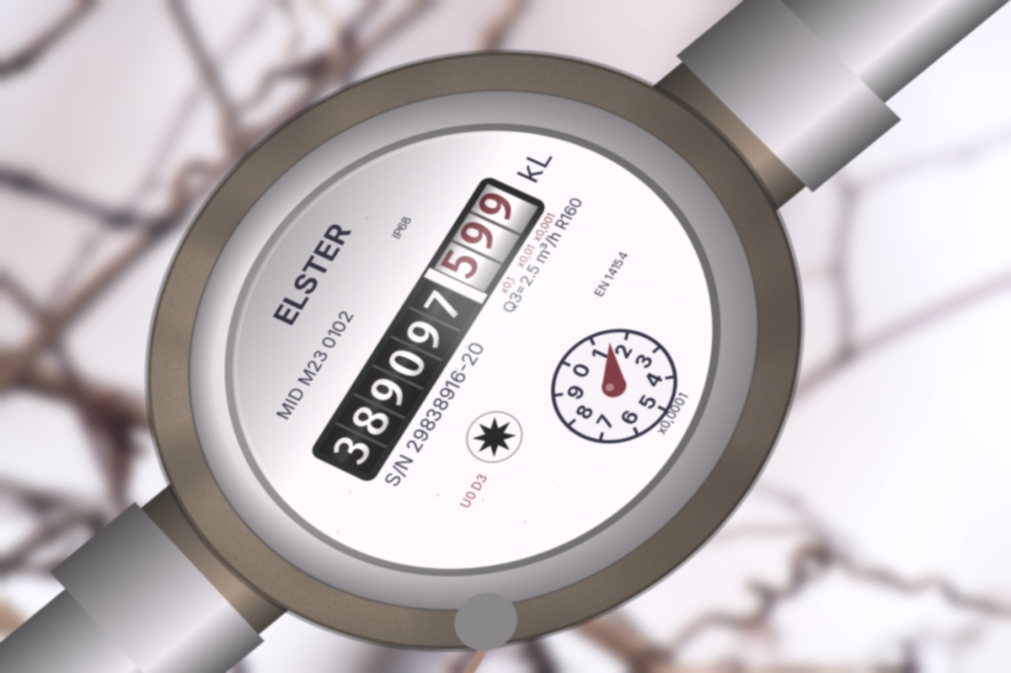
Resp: 389097.5991 kL
